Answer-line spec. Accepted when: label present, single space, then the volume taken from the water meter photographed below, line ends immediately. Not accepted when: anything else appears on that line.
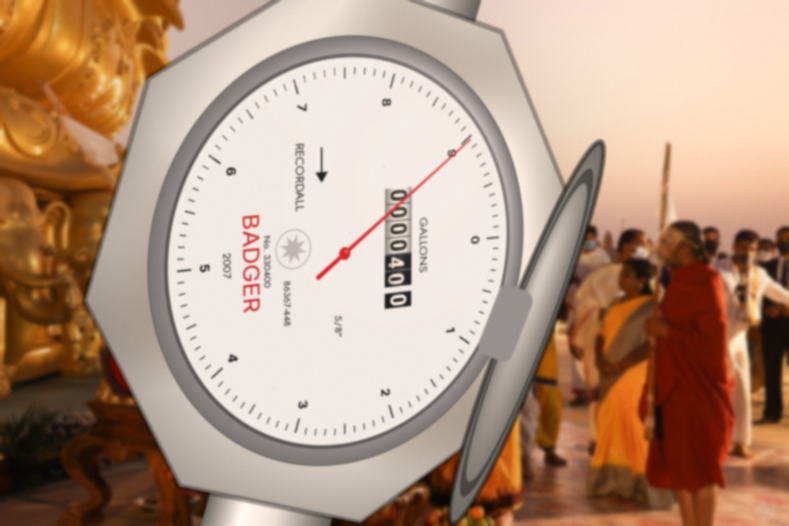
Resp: 399.0 gal
